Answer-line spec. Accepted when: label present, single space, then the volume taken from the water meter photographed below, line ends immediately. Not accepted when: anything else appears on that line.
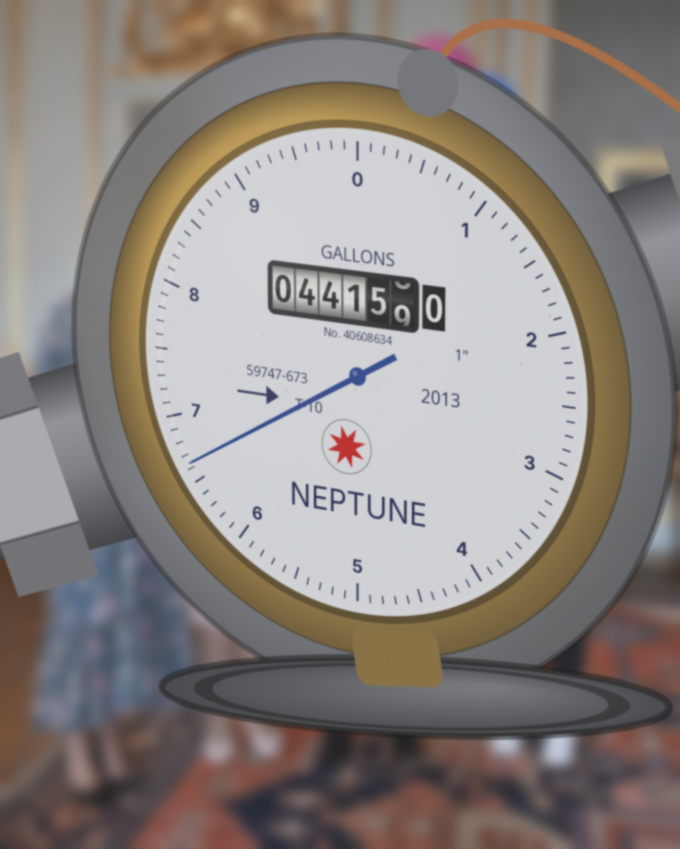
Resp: 441586.6 gal
